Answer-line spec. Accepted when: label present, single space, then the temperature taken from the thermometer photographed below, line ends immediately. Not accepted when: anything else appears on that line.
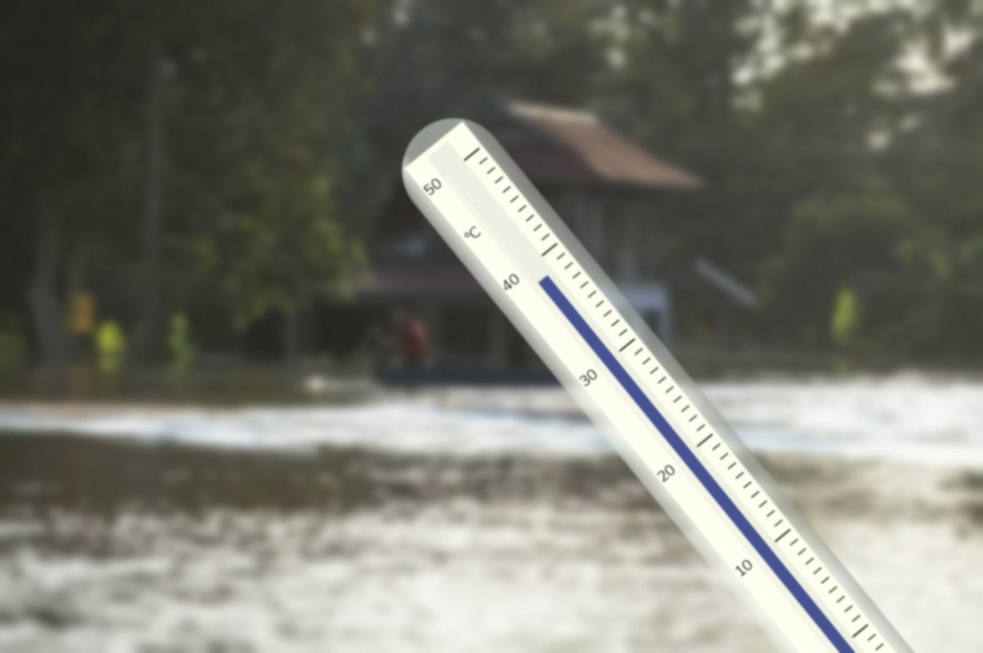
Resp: 38.5 °C
